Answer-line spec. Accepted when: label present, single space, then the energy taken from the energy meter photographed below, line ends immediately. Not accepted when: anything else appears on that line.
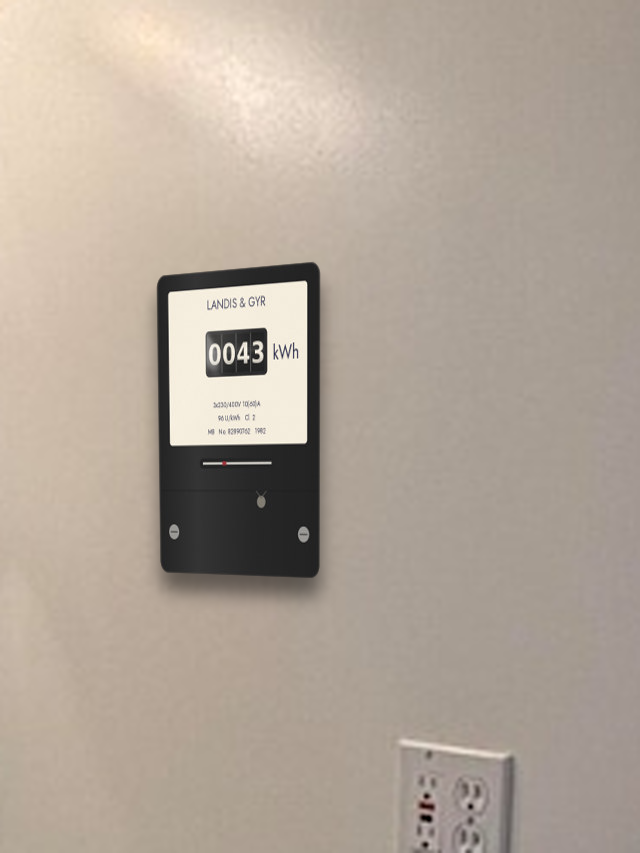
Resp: 43 kWh
